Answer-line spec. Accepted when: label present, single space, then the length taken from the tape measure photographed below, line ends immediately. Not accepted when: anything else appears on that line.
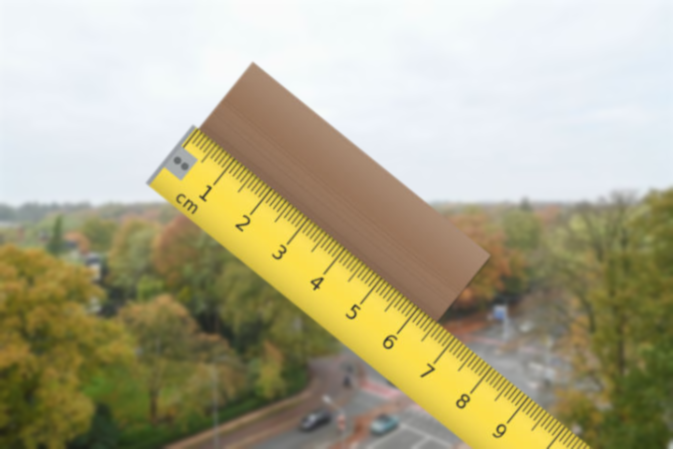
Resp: 6.5 cm
